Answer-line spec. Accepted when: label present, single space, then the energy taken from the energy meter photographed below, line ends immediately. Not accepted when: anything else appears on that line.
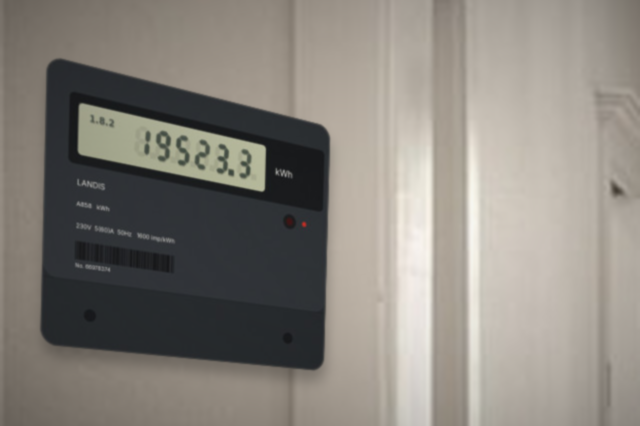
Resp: 19523.3 kWh
